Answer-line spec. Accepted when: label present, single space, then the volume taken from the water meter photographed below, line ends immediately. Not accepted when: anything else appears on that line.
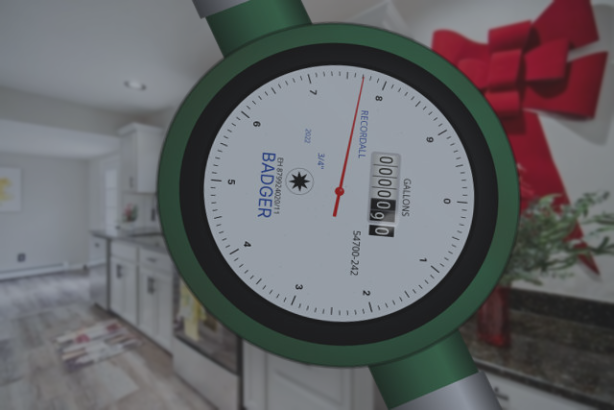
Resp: 87.7 gal
